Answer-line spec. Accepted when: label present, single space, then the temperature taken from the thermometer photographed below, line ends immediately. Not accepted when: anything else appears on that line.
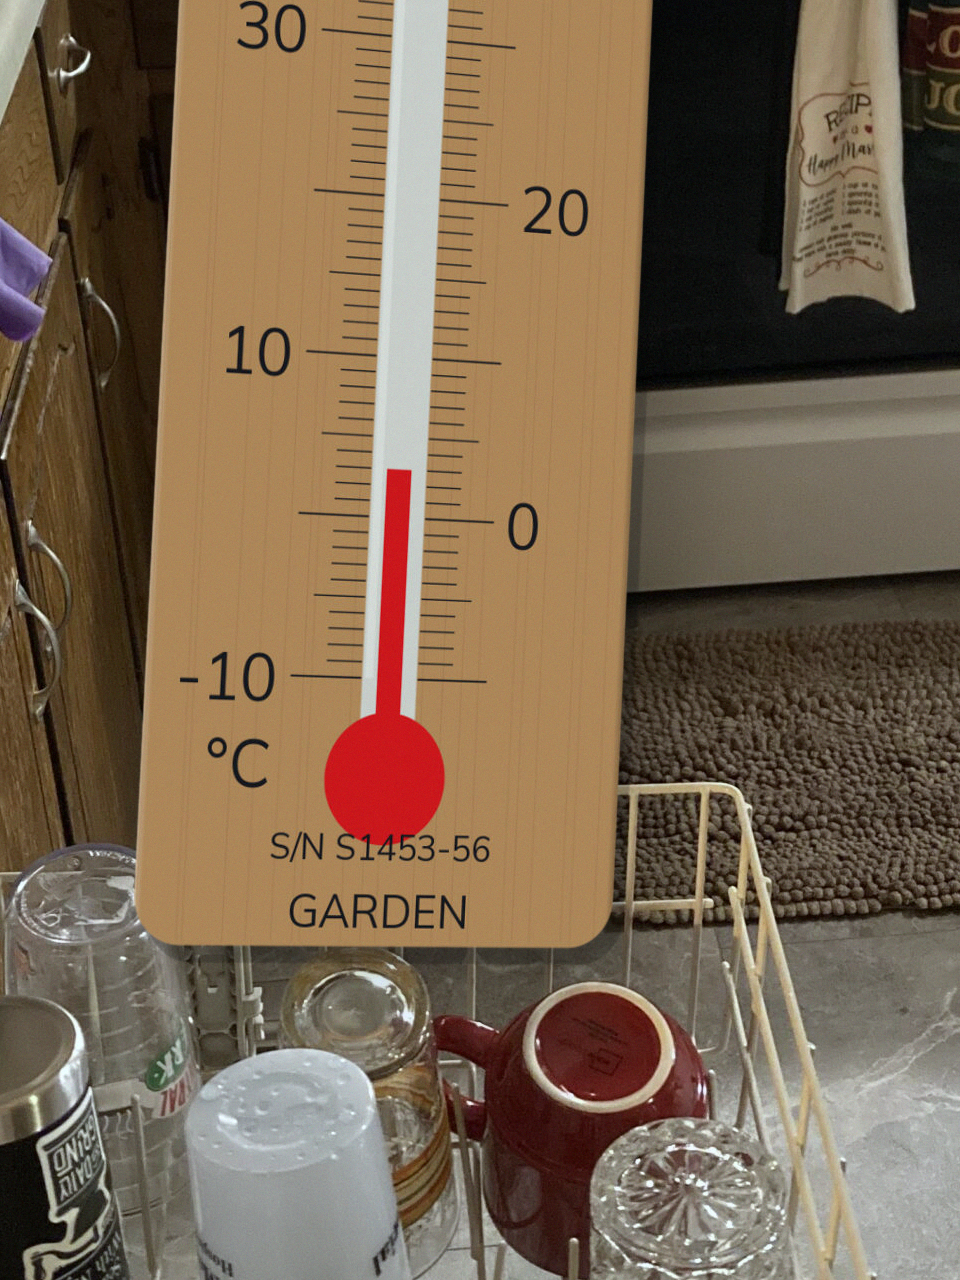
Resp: 3 °C
